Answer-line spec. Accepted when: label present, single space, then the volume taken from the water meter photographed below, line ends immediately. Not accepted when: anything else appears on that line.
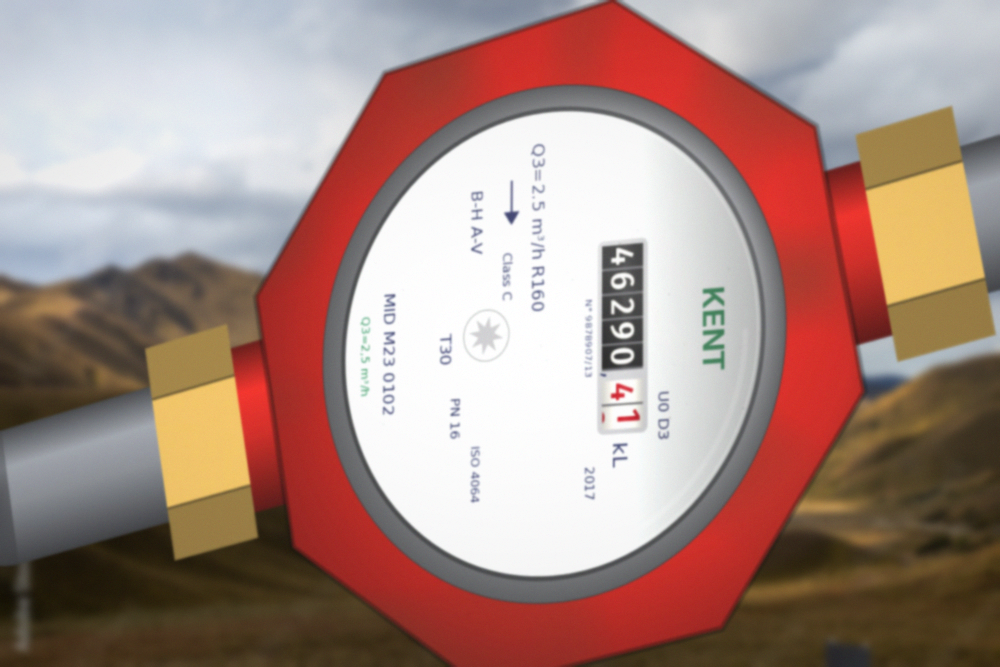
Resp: 46290.41 kL
